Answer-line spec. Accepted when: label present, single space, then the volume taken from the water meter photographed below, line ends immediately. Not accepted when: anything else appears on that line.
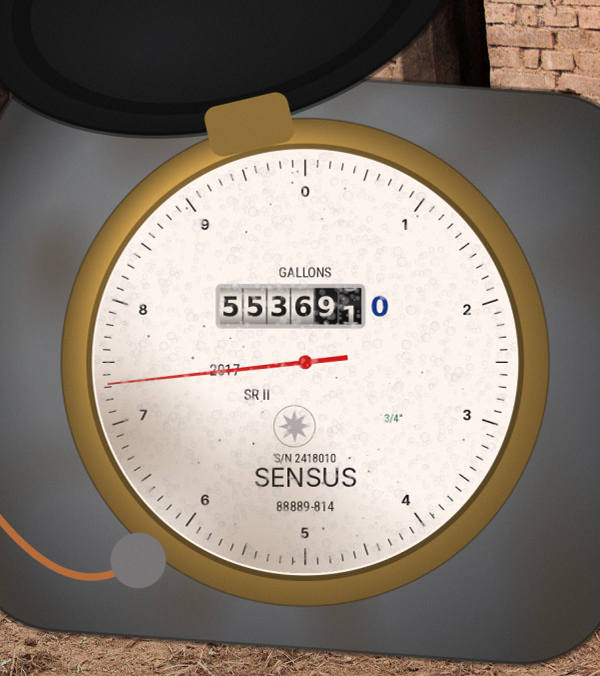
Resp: 5536907.3 gal
